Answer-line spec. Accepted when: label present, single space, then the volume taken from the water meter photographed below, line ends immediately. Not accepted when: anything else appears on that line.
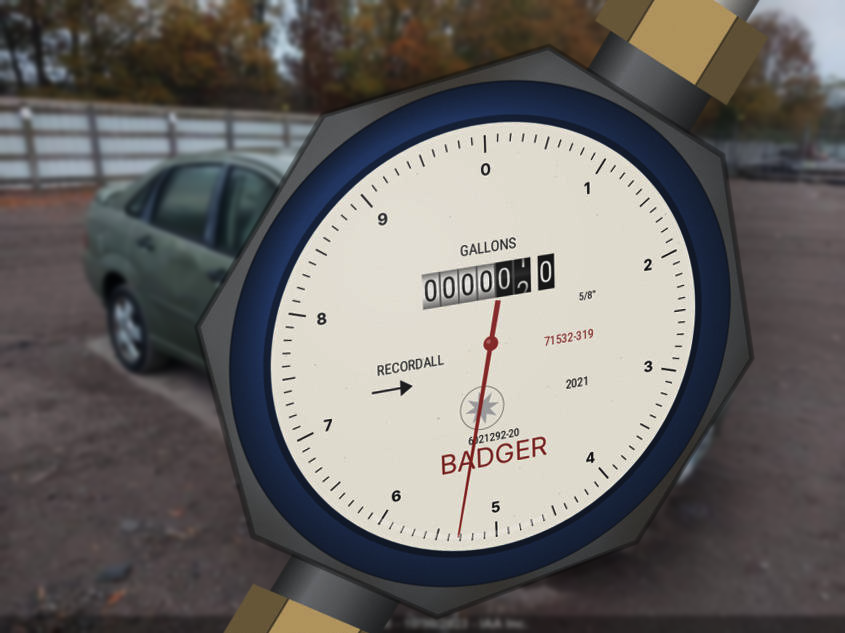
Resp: 15.3 gal
